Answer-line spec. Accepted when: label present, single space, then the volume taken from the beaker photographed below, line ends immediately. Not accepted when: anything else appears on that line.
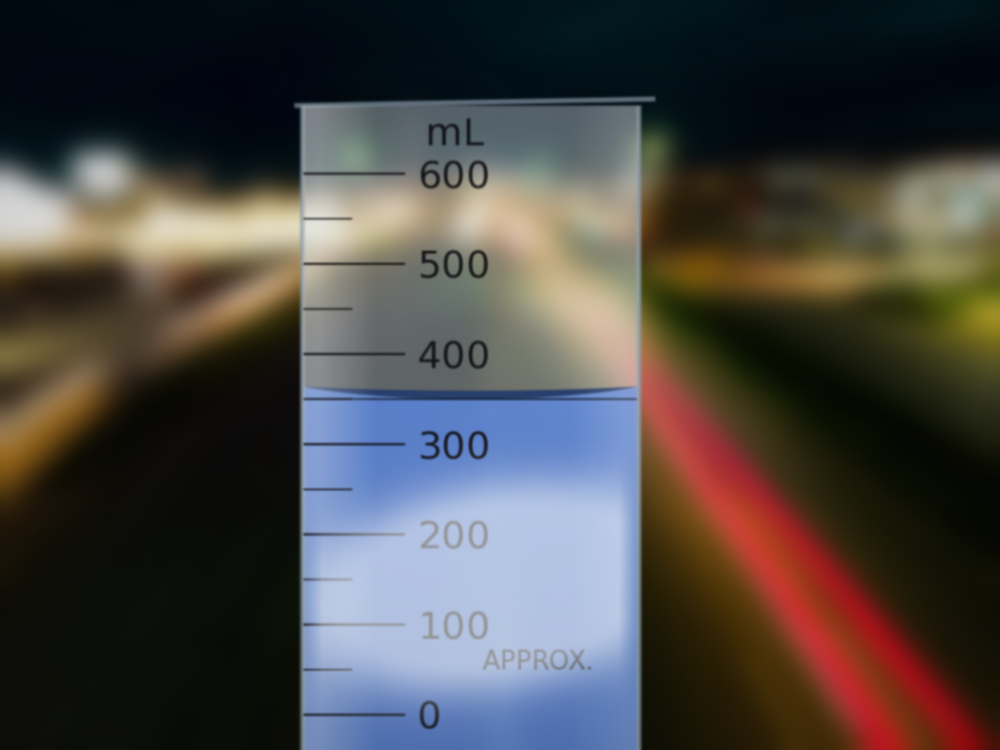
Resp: 350 mL
